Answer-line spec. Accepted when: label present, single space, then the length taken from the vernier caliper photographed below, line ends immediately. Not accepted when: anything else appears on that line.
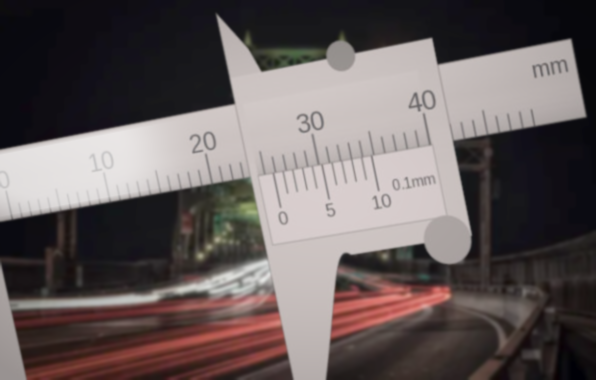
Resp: 25.8 mm
